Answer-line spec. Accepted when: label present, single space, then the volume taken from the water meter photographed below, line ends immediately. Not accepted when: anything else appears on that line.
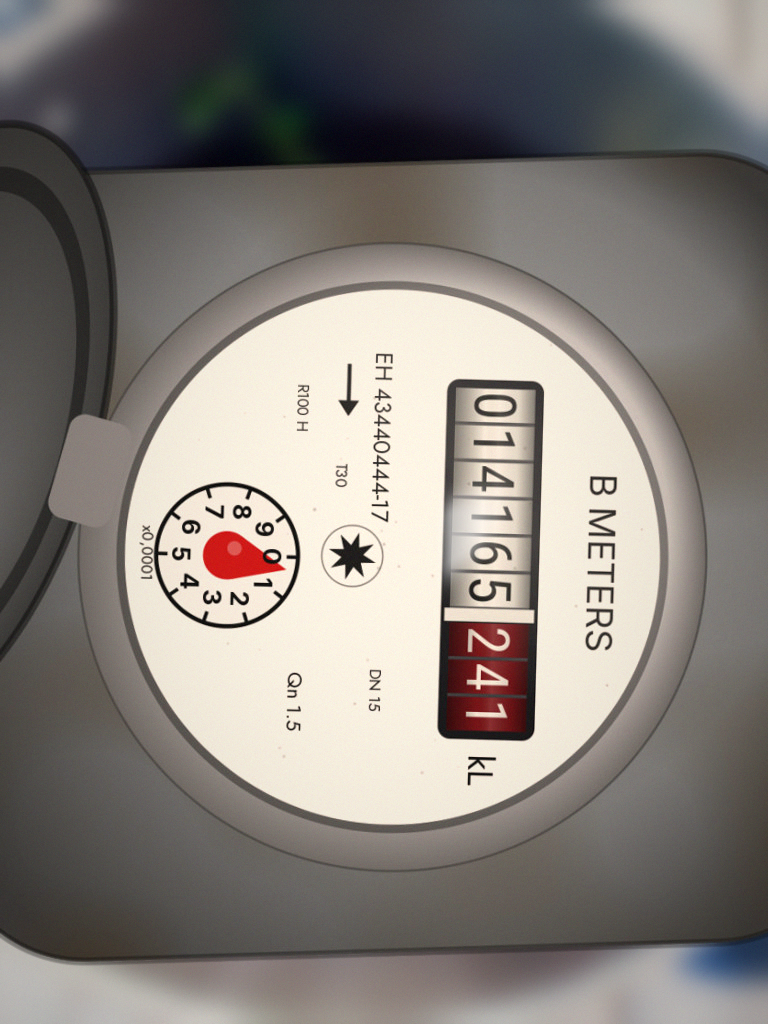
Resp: 14165.2410 kL
